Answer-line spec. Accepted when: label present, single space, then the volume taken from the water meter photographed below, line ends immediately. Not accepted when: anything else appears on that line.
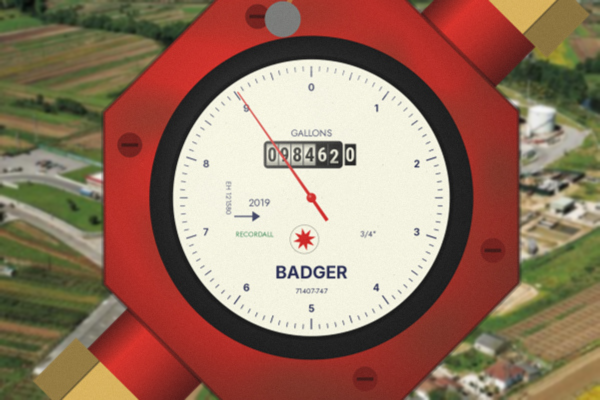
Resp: 984619.0 gal
